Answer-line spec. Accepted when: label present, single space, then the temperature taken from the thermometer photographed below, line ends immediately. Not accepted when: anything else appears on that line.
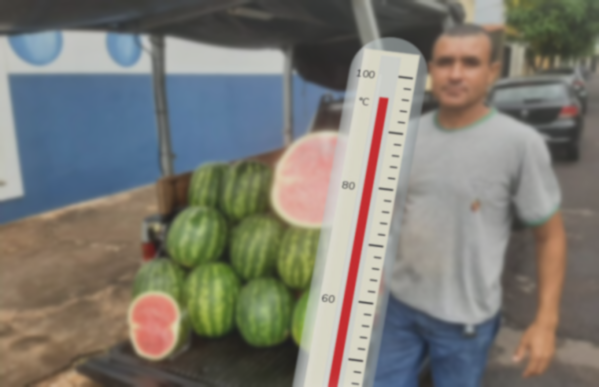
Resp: 96 °C
